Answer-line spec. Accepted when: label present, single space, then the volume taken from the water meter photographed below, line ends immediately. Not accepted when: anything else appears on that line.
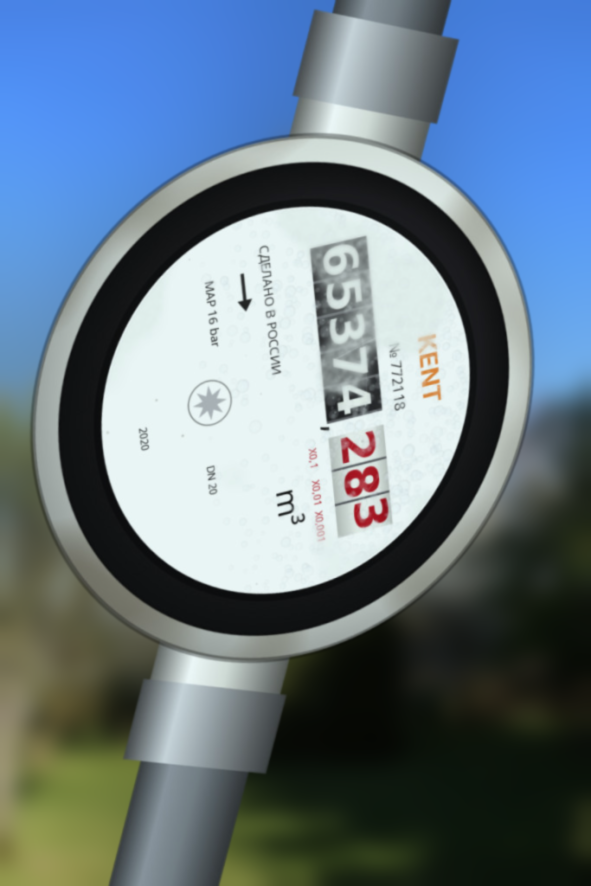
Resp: 65374.283 m³
